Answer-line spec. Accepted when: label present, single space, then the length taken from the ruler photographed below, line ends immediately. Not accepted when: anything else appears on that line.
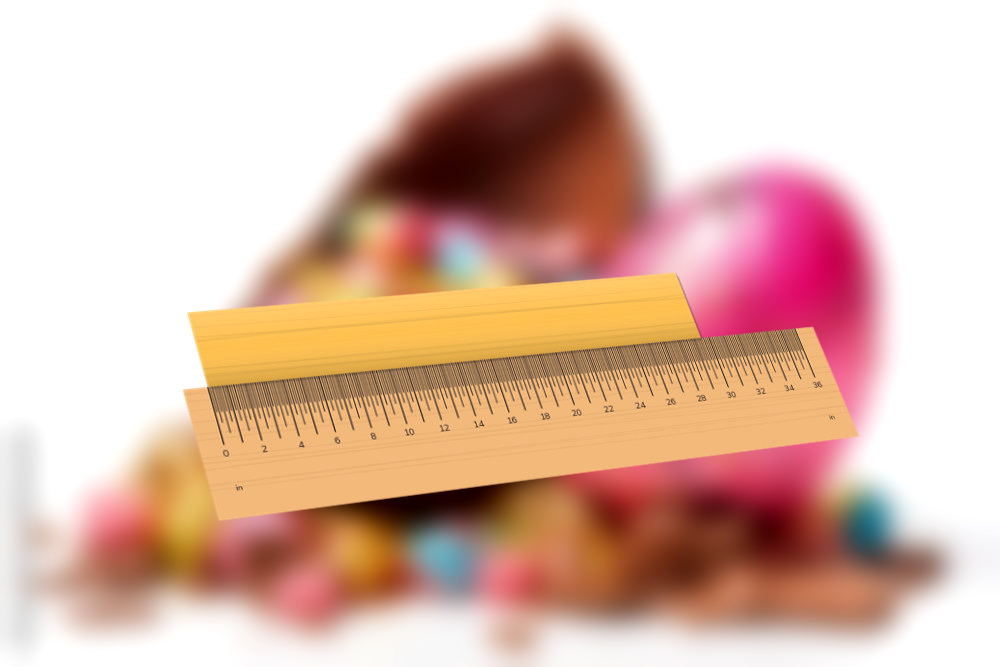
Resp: 29.5 in
